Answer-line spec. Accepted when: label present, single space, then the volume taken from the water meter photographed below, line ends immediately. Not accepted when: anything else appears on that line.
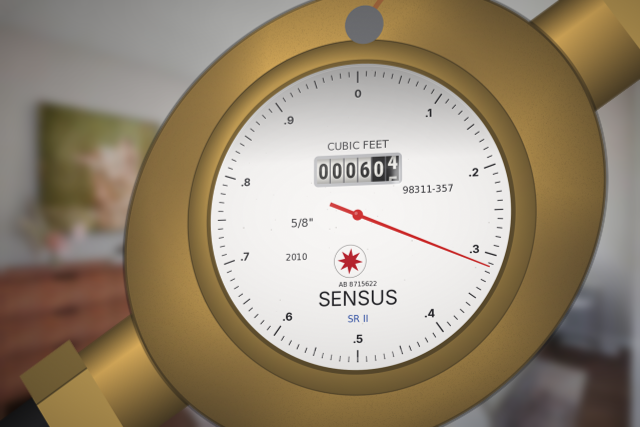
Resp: 604.31 ft³
